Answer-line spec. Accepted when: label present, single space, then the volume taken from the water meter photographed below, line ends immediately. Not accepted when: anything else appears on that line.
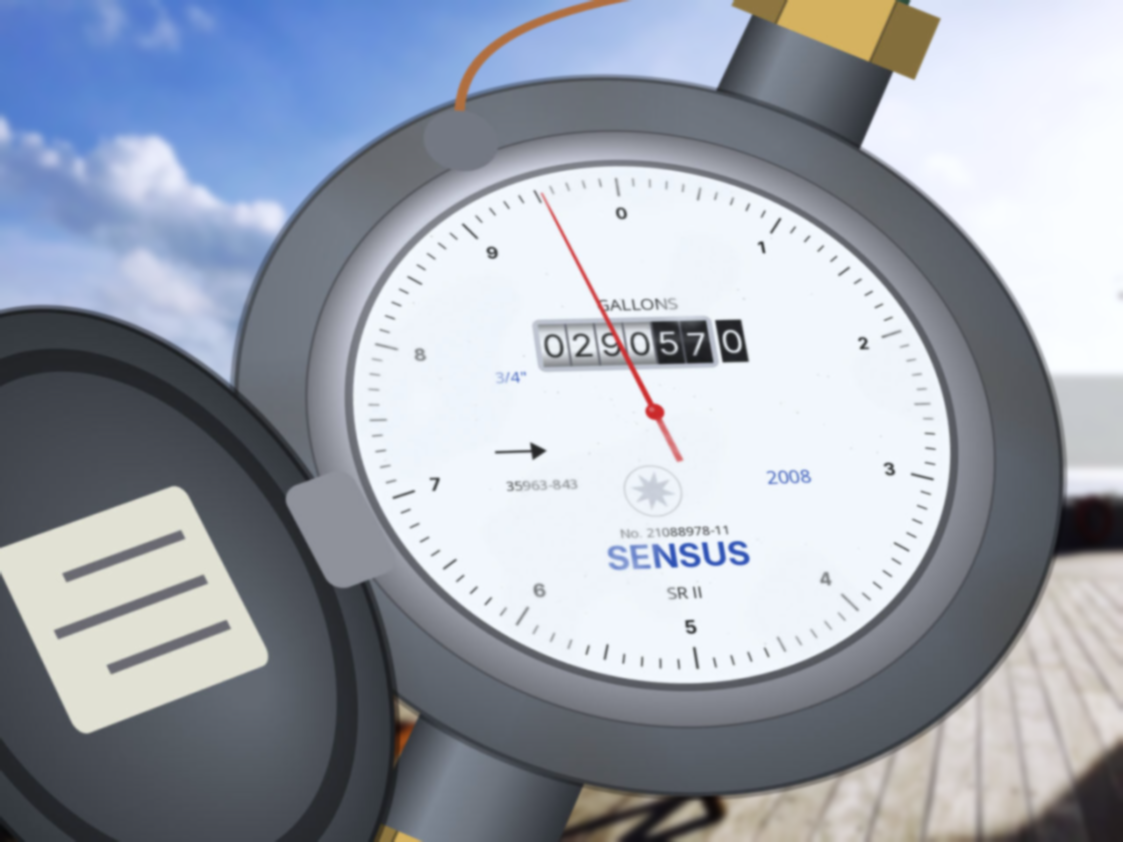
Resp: 290569.5 gal
